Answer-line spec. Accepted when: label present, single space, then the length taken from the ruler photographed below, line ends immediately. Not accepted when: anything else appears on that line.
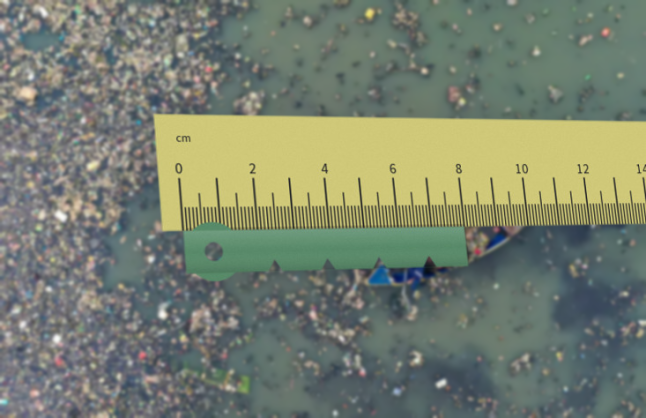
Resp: 8 cm
